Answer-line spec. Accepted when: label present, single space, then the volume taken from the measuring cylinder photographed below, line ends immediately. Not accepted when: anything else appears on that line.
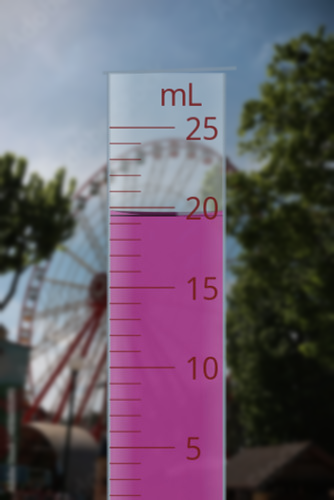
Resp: 19.5 mL
